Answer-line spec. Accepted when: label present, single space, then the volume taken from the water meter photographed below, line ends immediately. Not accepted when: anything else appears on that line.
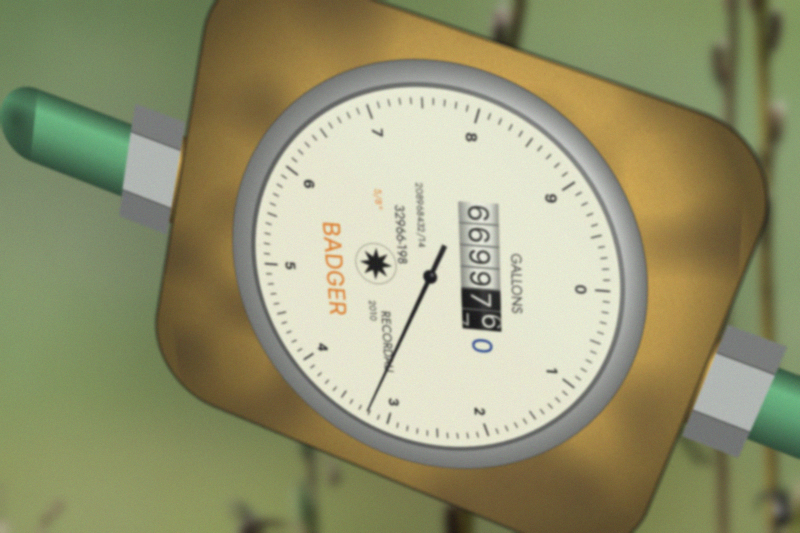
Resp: 6699763.2 gal
